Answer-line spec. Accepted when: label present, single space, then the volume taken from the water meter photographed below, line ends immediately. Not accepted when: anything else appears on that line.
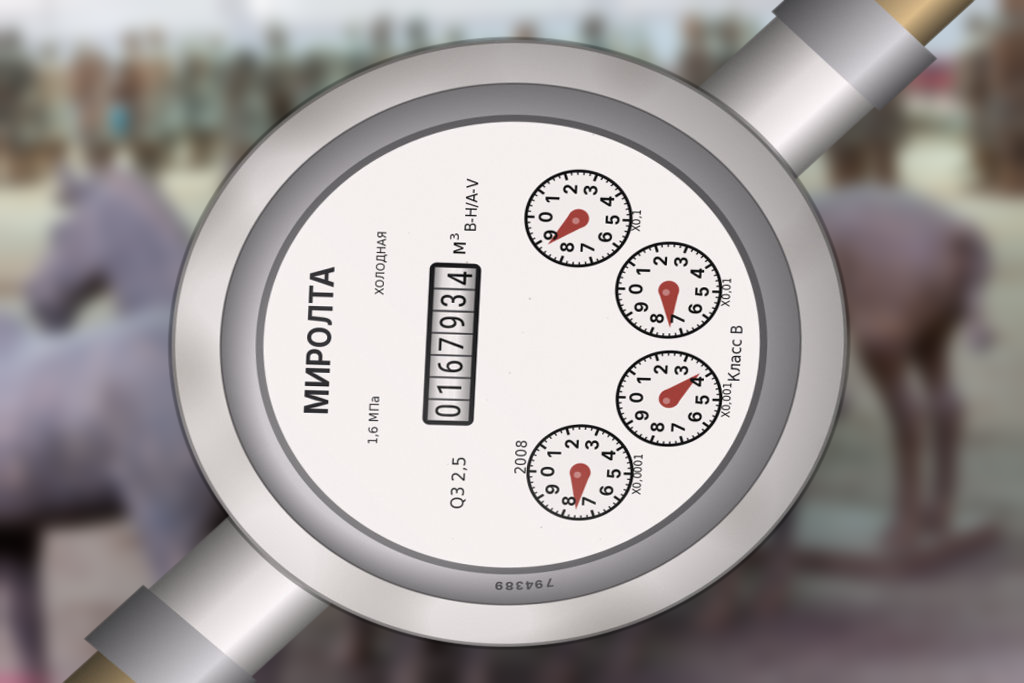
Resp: 167933.8737 m³
